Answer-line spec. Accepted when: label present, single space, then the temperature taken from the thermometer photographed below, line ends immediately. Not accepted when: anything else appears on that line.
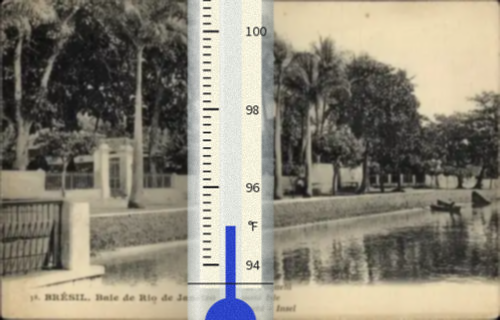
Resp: 95 °F
